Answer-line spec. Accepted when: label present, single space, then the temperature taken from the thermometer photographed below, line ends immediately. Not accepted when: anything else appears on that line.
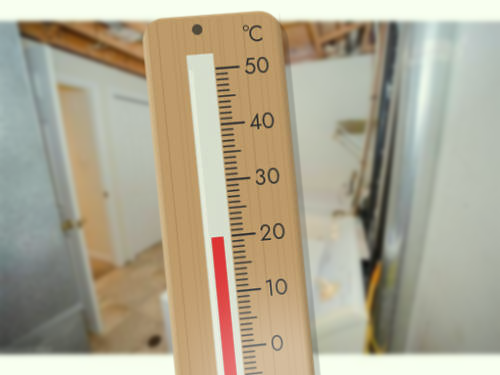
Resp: 20 °C
